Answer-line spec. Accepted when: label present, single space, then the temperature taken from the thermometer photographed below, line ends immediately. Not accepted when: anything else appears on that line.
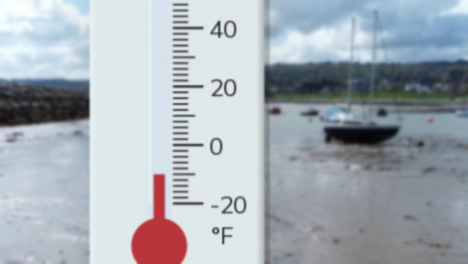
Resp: -10 °F
